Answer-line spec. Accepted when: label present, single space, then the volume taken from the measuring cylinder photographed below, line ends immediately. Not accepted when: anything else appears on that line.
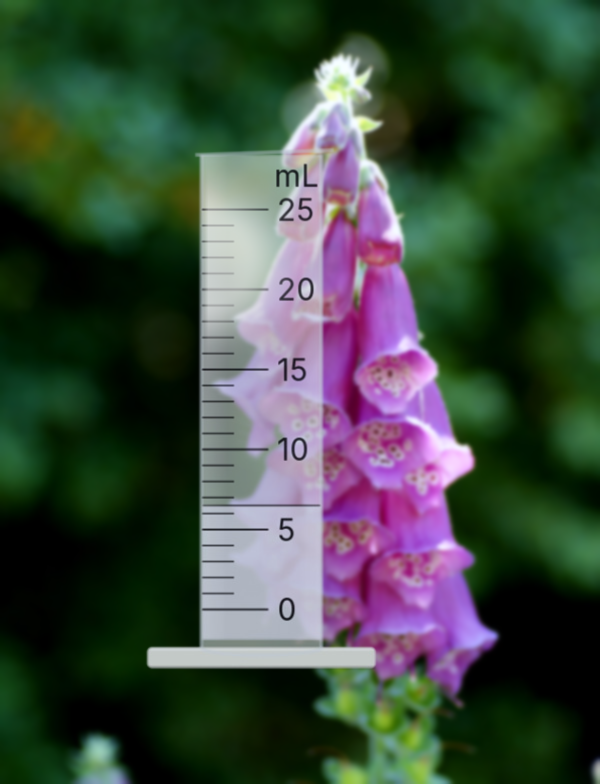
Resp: 6.5 mL
